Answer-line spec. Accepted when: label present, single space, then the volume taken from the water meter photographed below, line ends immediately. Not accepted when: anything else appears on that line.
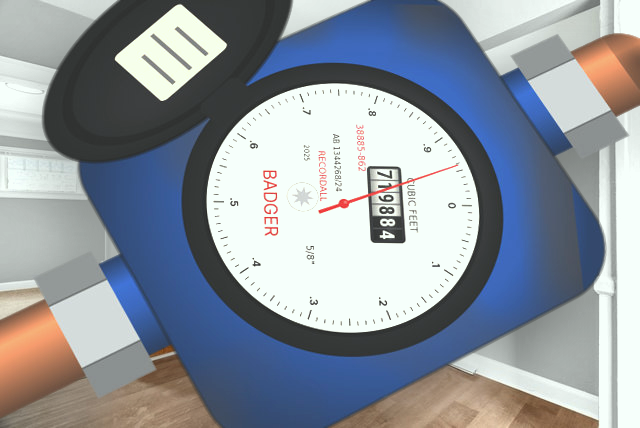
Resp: 719883.94 ft³
